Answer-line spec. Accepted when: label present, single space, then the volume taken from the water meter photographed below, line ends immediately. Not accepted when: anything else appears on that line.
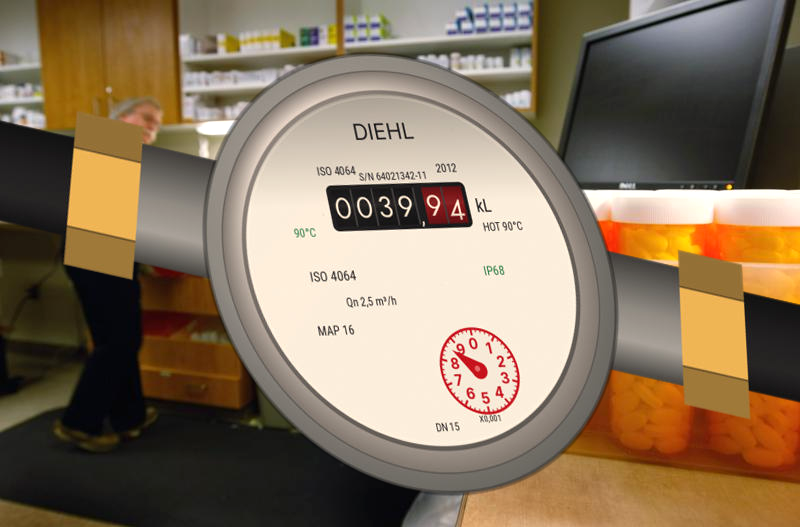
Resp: 39.938 kL
